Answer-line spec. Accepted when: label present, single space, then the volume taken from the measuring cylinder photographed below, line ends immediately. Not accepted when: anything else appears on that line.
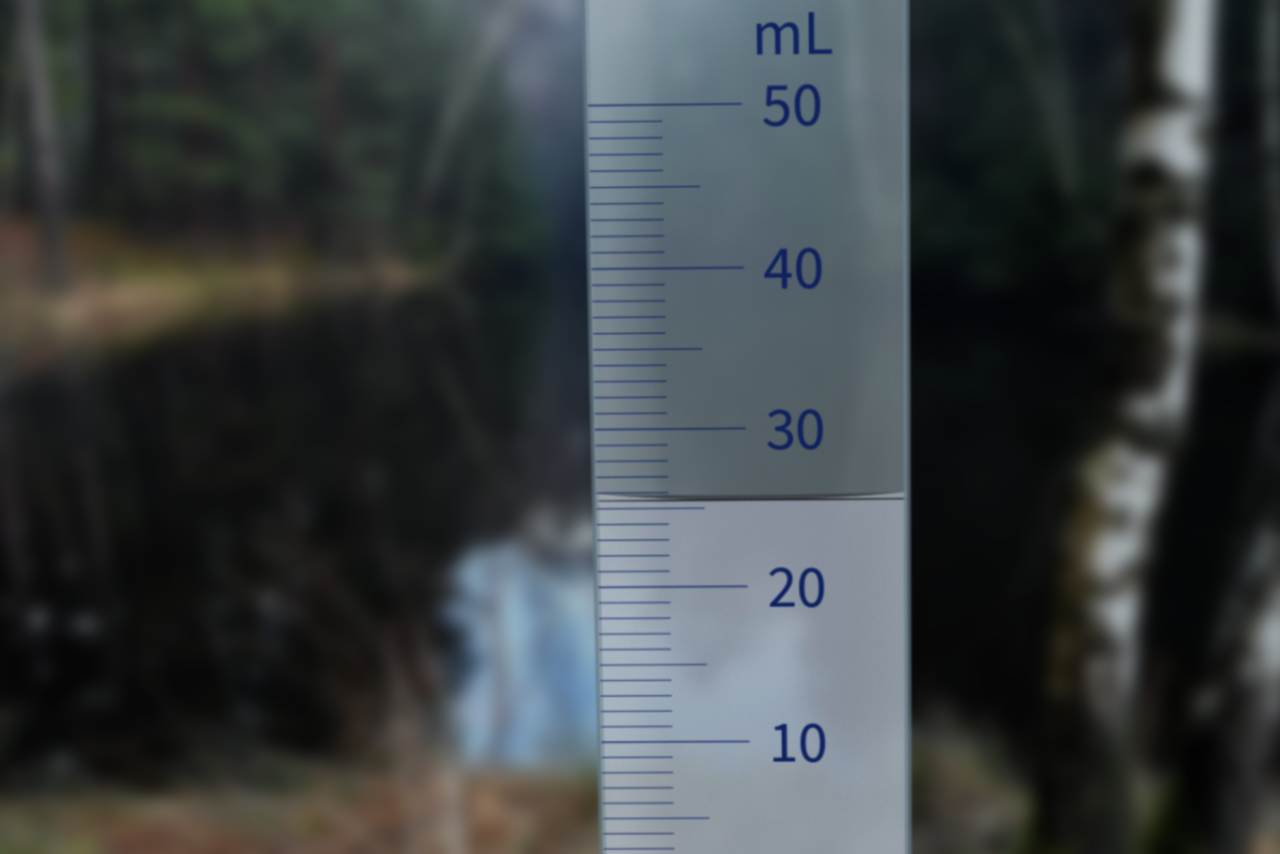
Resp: 25.5 mL
